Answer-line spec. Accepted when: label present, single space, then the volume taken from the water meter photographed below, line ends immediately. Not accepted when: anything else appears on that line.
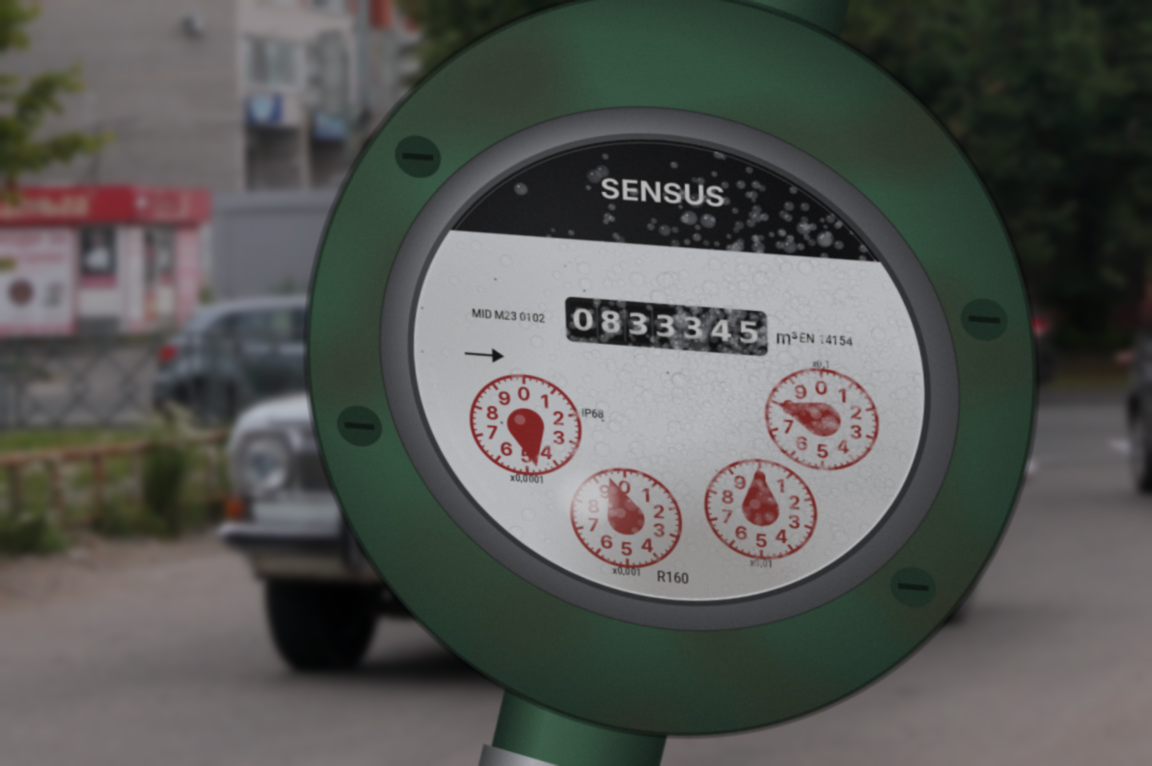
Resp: 833345.7994 m³
